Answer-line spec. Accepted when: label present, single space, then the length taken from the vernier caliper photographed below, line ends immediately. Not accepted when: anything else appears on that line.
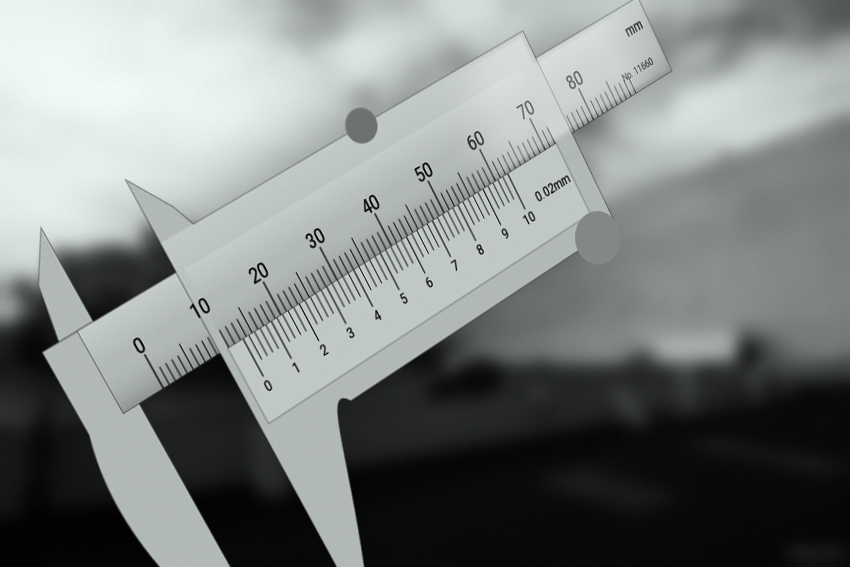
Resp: 13.4 mm
